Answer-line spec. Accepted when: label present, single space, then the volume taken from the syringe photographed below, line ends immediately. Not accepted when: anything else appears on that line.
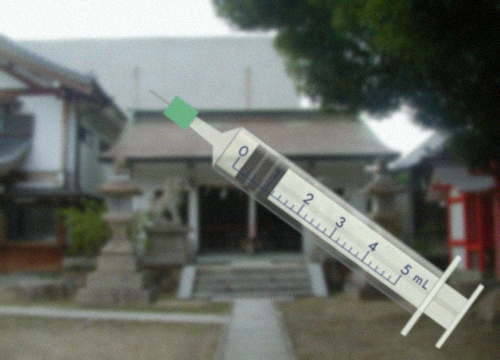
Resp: 0.2 mL
